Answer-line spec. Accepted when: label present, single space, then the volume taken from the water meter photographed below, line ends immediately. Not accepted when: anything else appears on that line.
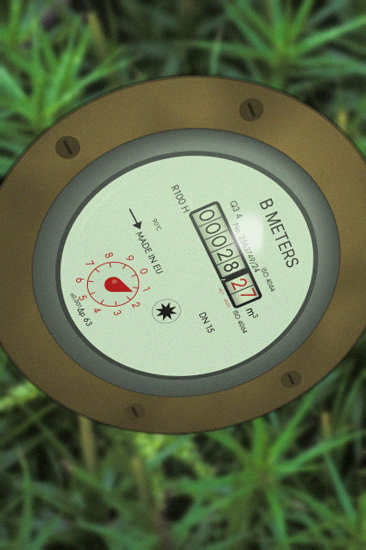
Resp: 28.271 m³
